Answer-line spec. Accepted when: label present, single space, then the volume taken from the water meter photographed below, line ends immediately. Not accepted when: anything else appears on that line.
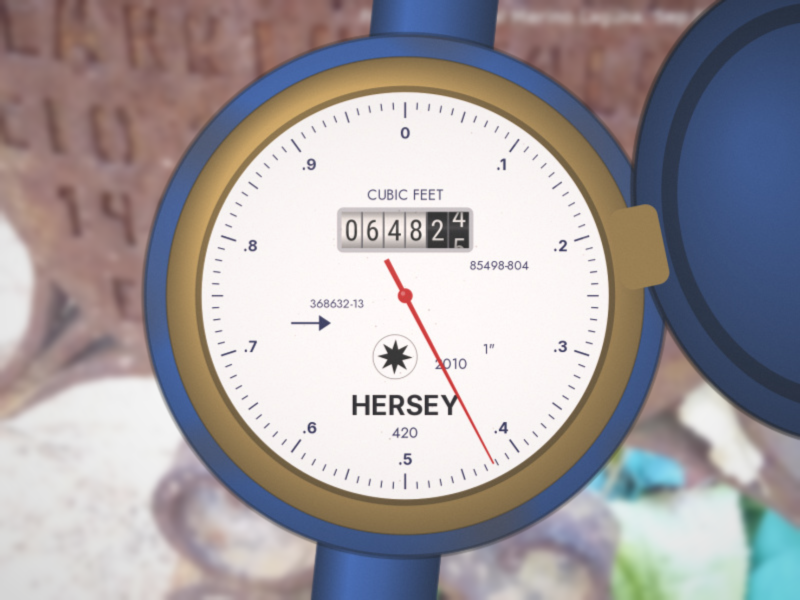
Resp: 64824.42 ft³
